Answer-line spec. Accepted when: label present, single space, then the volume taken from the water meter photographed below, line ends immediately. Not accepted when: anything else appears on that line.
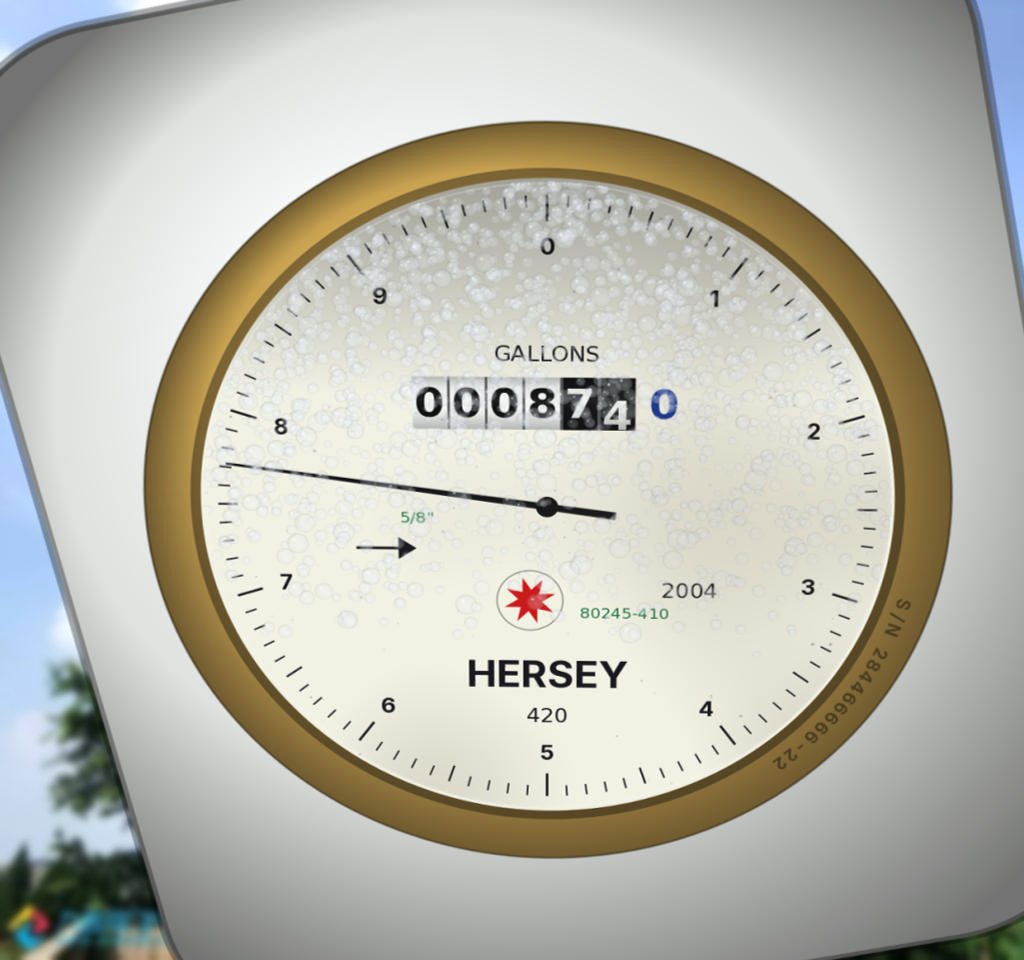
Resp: 8737.7 gal
